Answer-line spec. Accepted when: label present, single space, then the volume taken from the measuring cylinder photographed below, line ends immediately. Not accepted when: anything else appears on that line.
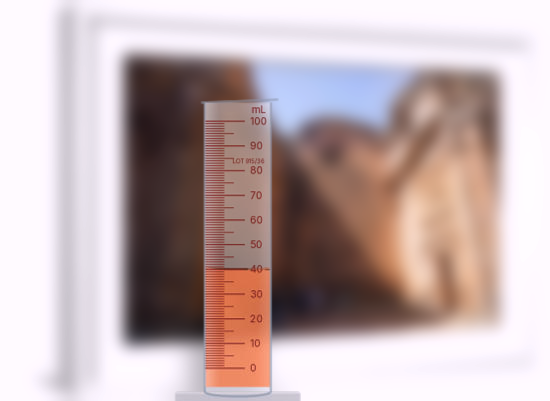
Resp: 40 mL
